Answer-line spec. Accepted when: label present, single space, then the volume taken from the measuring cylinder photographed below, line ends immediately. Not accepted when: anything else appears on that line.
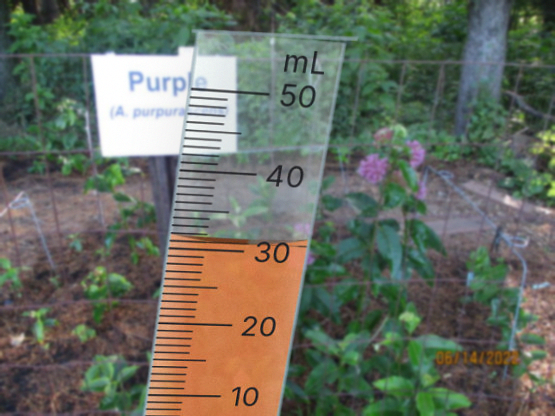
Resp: 31 mL
